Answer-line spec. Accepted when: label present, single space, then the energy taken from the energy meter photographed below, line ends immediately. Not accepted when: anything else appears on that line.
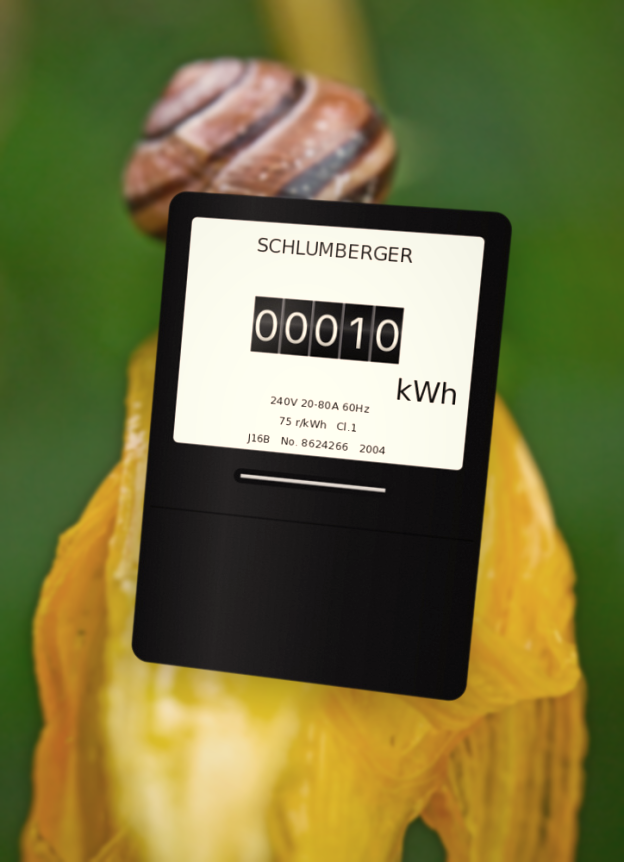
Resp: 10 kWh
